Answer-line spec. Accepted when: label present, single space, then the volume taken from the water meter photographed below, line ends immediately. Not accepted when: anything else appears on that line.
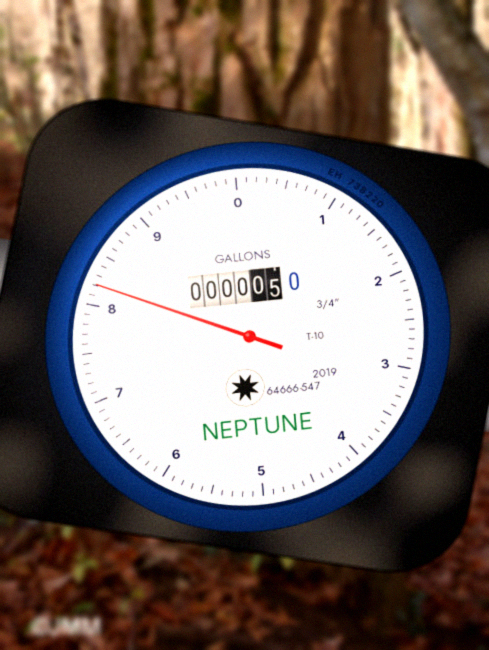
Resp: 48.2 gal
